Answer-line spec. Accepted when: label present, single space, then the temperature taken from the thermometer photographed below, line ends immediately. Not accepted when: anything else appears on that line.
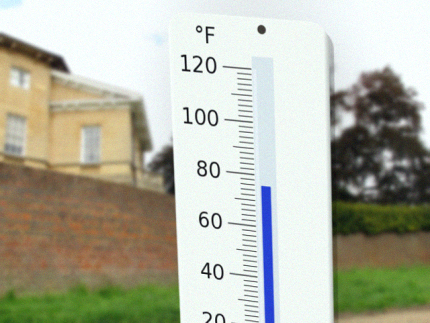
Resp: 76 °F
